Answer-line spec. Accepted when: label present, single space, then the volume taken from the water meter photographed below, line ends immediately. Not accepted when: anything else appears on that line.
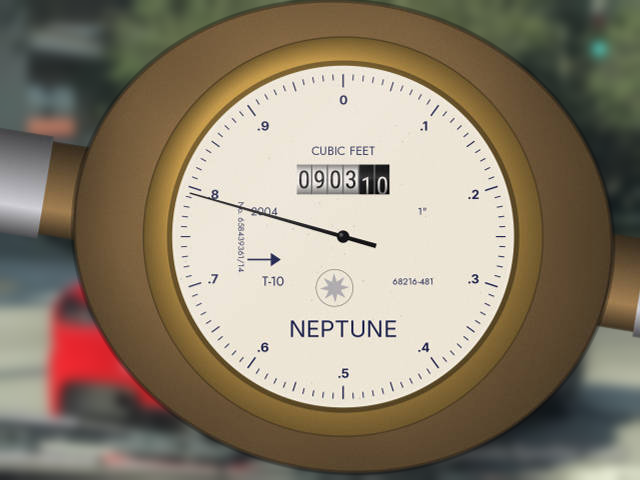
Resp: 90309.79 ft³
